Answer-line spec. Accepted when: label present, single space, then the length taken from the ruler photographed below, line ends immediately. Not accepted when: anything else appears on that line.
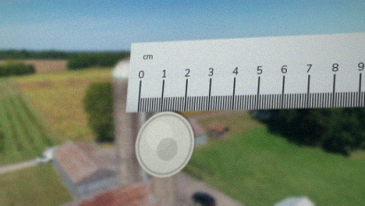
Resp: 2.5 cm
